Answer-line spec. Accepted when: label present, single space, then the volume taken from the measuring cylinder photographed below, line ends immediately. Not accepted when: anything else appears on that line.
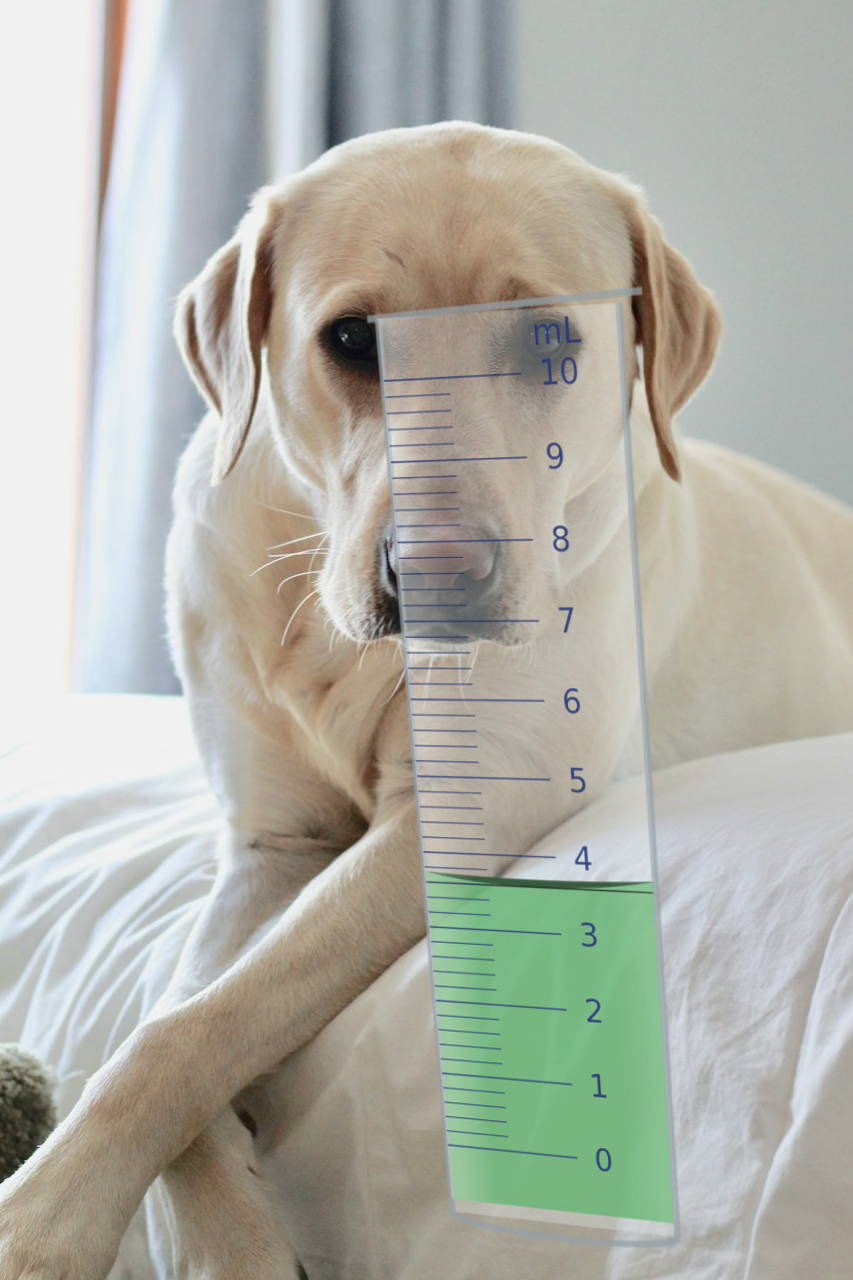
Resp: 3.6 mL
